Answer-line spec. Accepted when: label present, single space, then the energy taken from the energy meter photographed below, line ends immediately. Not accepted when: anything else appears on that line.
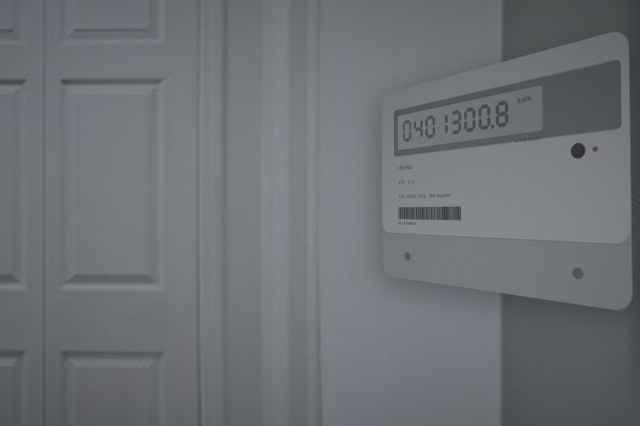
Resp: 401300.8 kWh
